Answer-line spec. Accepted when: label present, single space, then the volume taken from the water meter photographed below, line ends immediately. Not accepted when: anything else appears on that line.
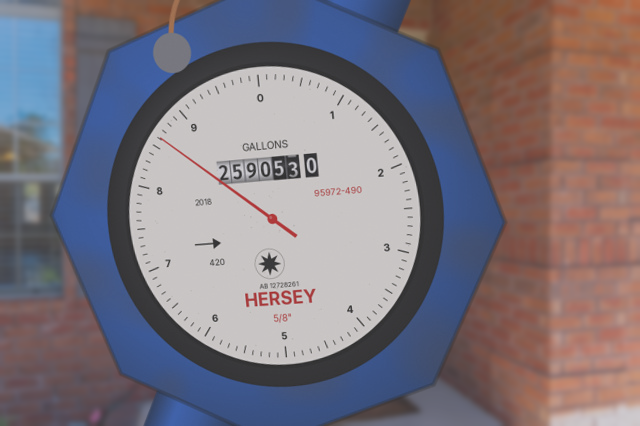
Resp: 2590528.6 gal
